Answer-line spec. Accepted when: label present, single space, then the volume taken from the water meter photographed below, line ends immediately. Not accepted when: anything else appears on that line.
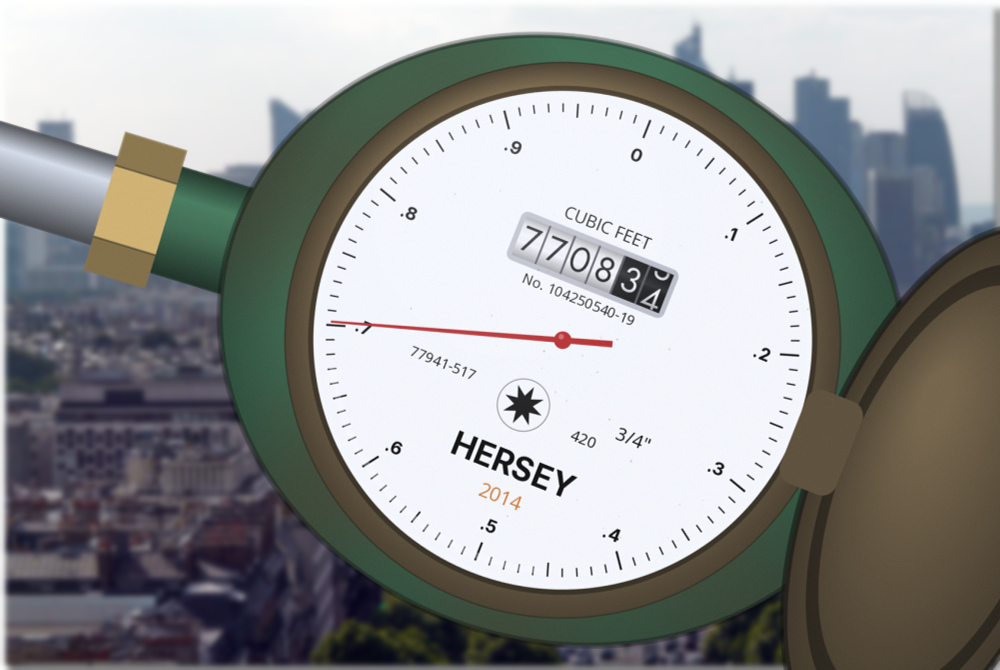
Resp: 770833.70 ft³
